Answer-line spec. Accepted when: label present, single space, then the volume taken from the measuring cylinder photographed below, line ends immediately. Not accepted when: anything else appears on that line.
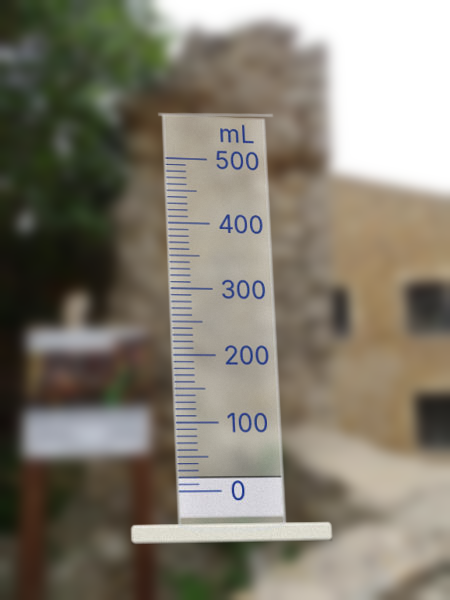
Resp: 20 mL
